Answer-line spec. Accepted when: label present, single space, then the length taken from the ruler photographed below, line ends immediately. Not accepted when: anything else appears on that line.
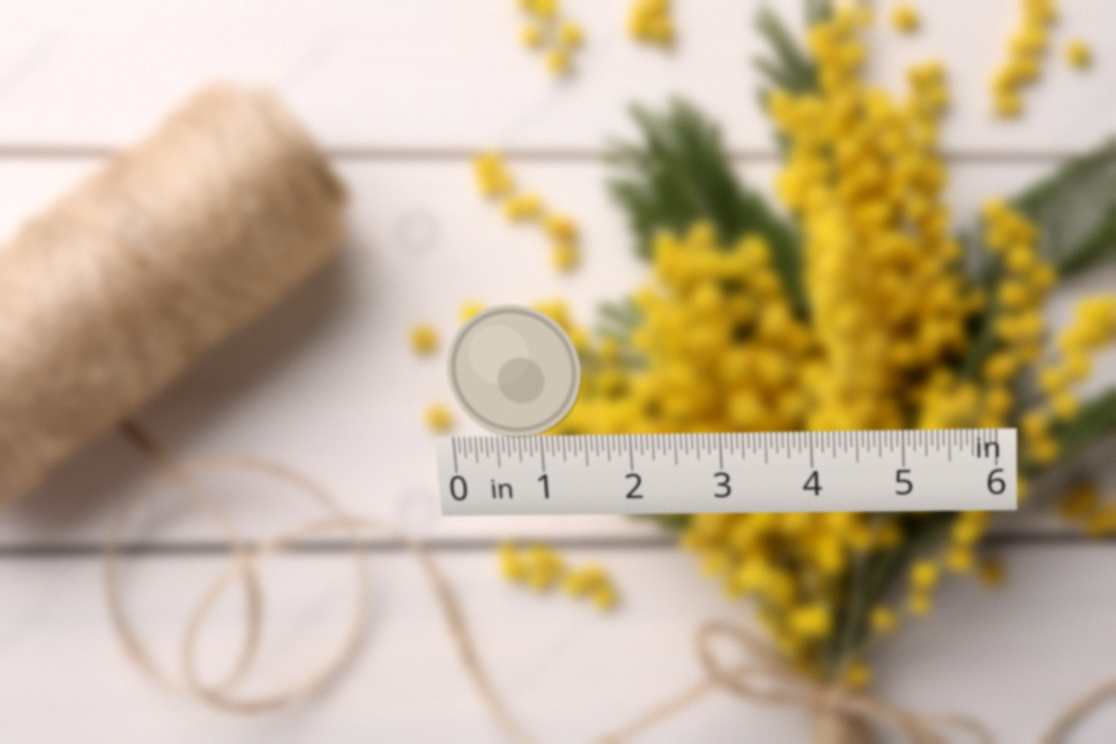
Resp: 1.5 in
